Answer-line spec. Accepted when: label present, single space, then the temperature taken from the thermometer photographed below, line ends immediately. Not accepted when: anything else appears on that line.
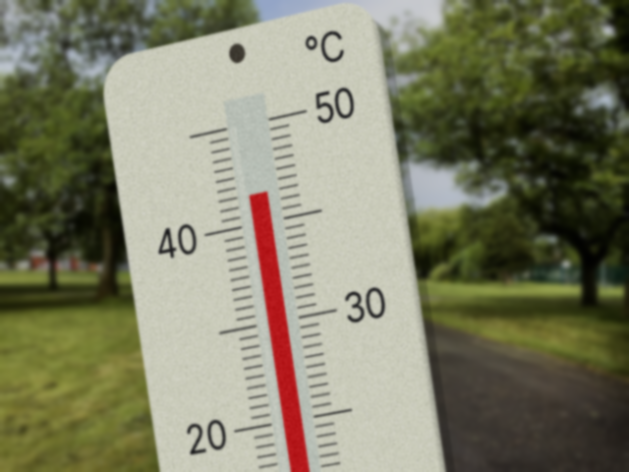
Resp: 43 °C
